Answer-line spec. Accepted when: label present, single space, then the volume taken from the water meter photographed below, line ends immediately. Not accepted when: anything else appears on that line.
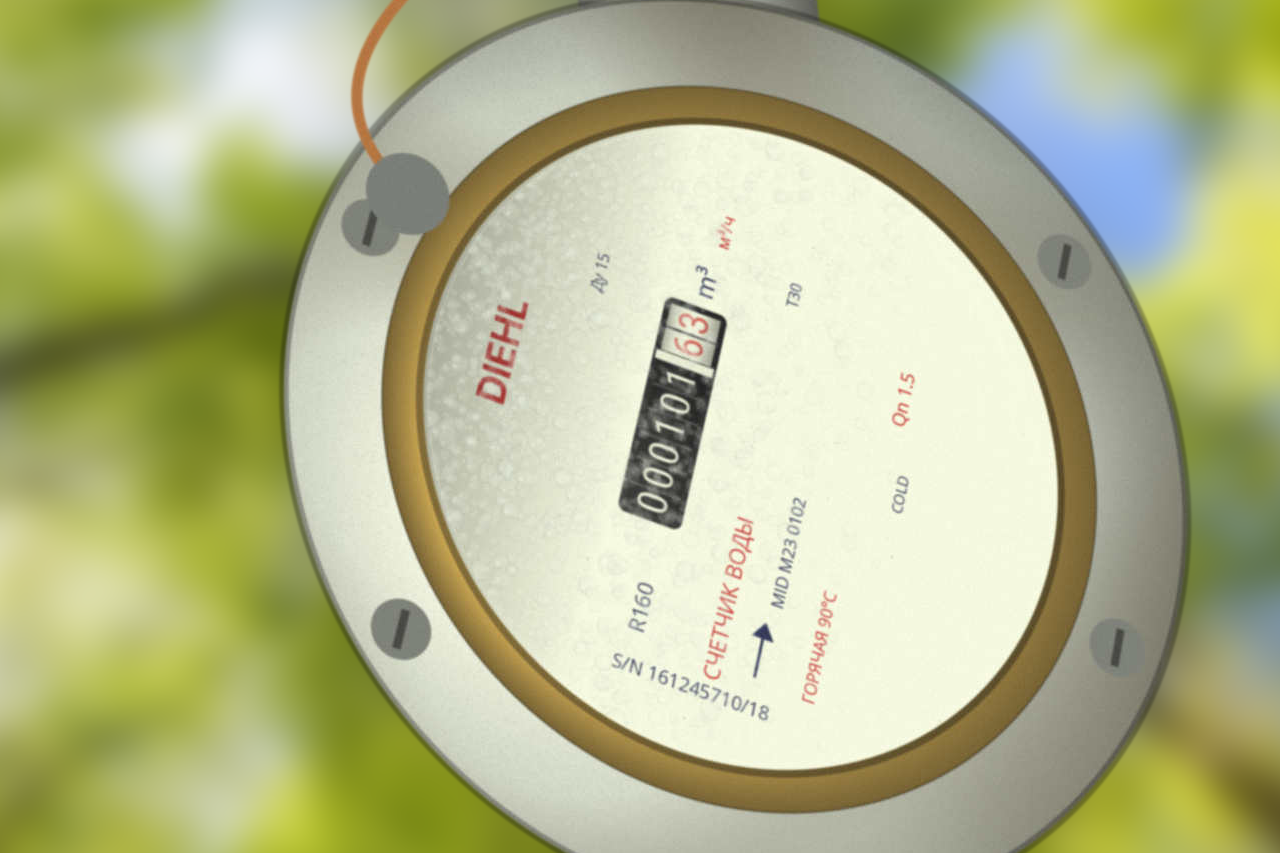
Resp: 101.63 m³
